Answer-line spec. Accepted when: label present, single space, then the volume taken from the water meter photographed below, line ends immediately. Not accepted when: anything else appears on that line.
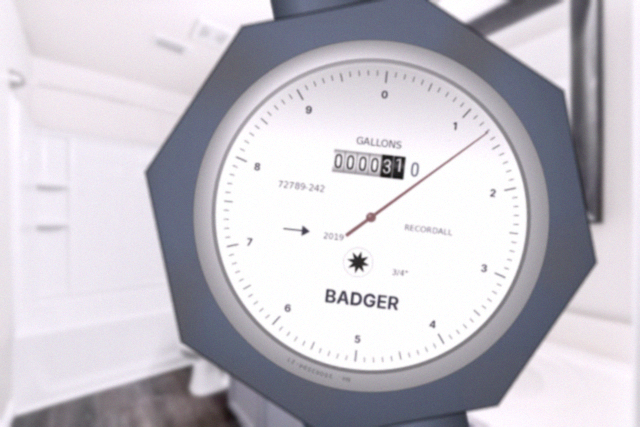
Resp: 311.3 gal
